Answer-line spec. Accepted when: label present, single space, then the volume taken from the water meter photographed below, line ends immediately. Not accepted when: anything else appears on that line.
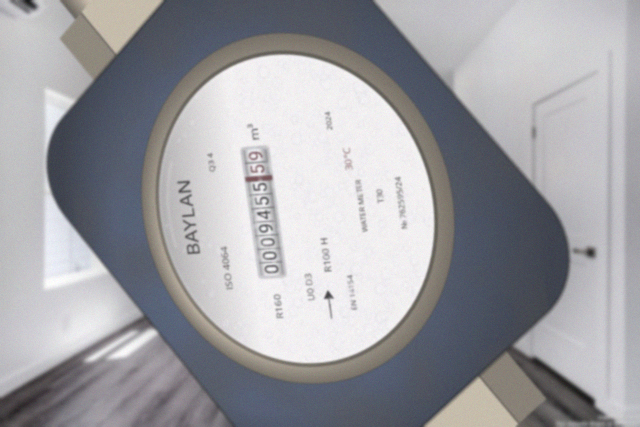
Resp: 9455.59 m³
